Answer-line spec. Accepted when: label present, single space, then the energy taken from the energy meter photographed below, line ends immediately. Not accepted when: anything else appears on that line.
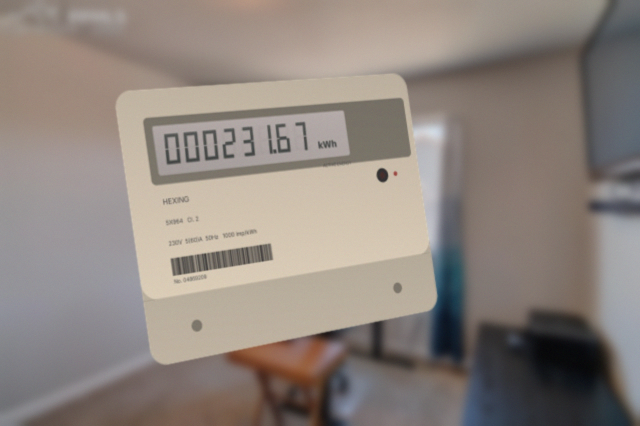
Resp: 231.67 kWh
